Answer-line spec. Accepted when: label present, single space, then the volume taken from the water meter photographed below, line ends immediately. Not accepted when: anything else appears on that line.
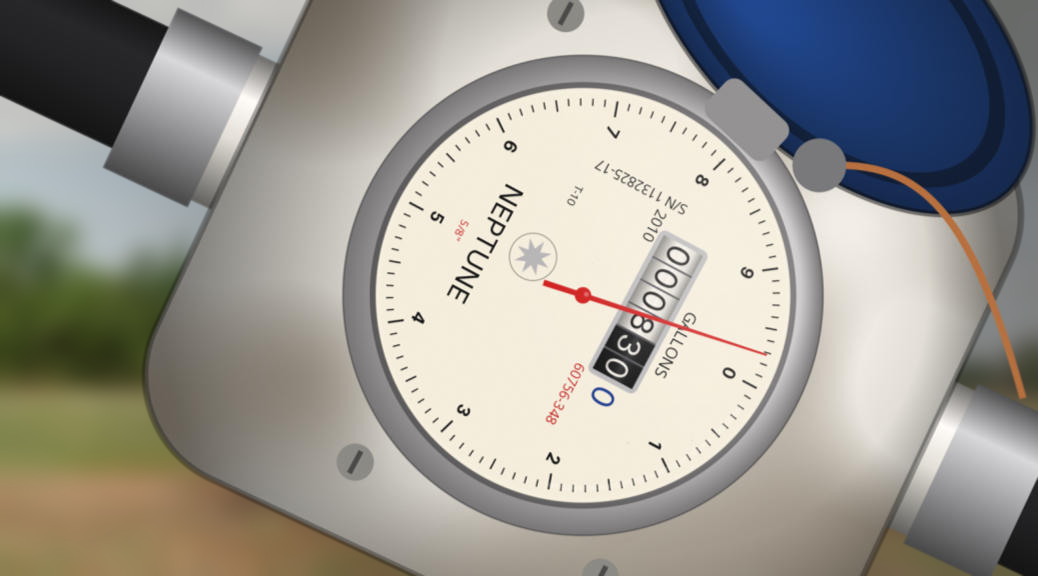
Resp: 8299.7 gal
